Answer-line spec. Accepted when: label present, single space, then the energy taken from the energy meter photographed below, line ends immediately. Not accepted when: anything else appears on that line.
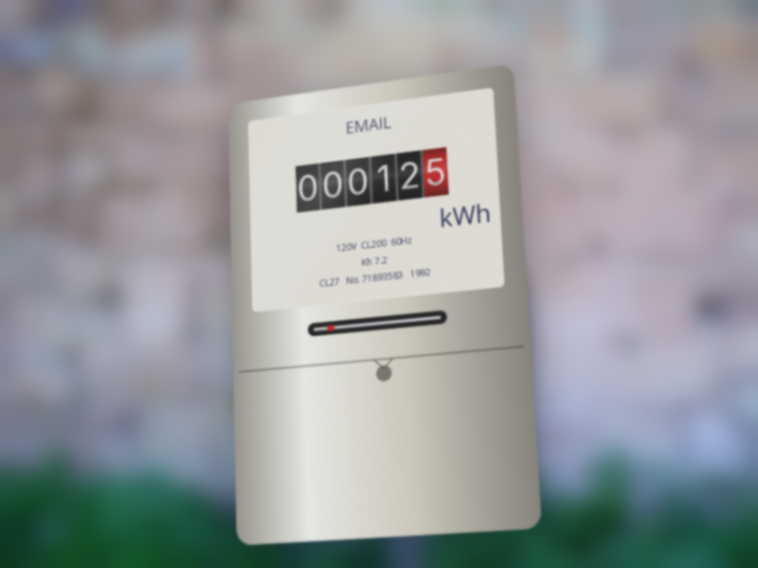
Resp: 12.5 kWh
